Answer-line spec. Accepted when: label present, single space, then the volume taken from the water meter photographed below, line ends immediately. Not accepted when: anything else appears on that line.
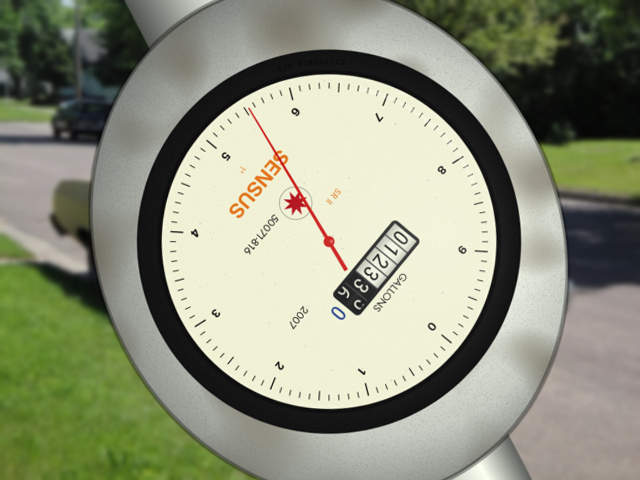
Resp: 123355.5 gal
